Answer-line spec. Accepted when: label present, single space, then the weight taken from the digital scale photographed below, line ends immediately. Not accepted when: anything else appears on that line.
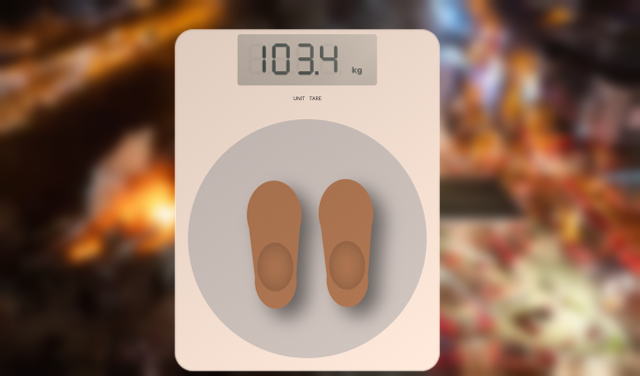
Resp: 103.4 kg
